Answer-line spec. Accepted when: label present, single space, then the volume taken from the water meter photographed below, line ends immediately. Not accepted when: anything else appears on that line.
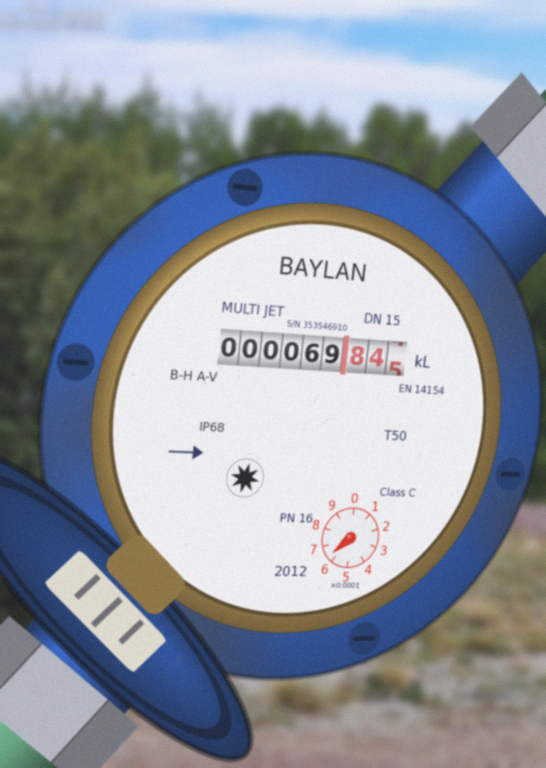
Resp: 69.8446 kL
